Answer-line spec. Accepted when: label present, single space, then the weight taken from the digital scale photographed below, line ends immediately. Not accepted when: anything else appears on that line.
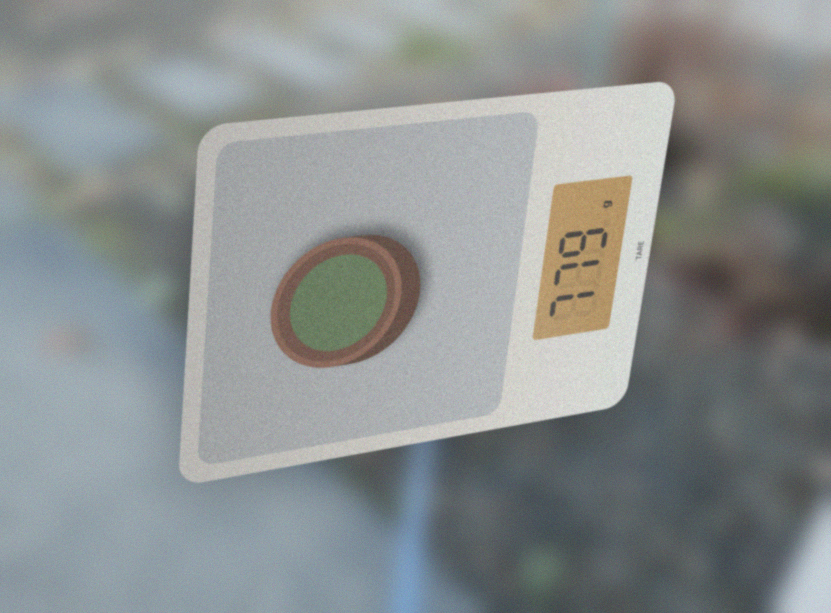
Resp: 779 g
